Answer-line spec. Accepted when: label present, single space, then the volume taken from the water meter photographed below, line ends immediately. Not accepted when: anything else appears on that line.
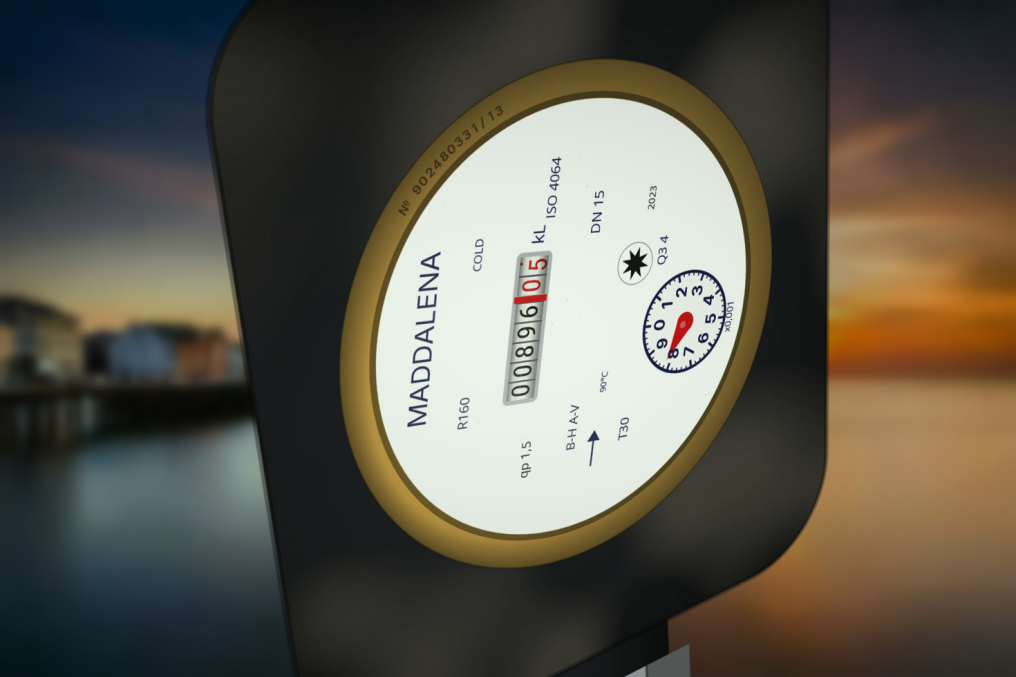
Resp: 896.048 kL
